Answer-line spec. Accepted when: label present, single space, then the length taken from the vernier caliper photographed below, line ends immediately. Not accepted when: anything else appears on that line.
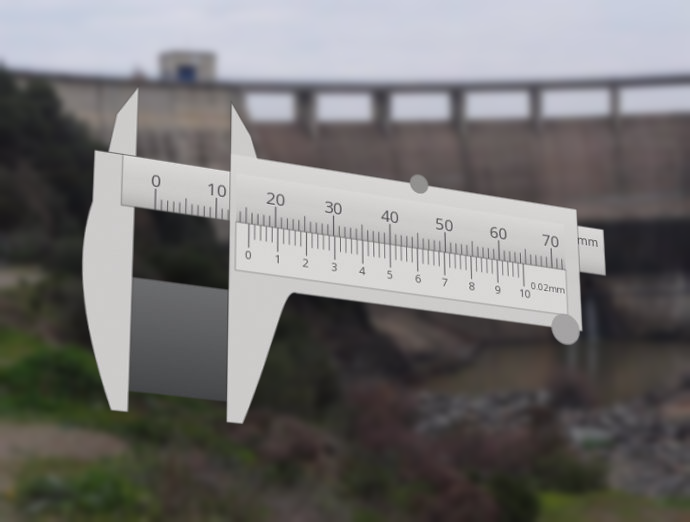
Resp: 15.5 mm
